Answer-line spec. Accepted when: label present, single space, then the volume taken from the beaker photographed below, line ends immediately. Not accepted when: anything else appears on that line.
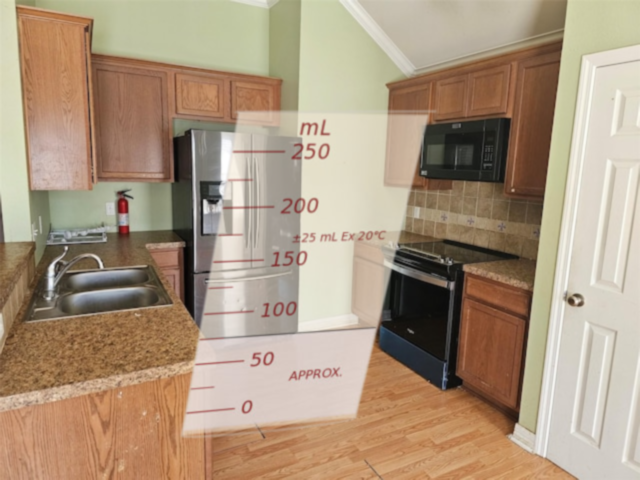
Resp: 75 mL
